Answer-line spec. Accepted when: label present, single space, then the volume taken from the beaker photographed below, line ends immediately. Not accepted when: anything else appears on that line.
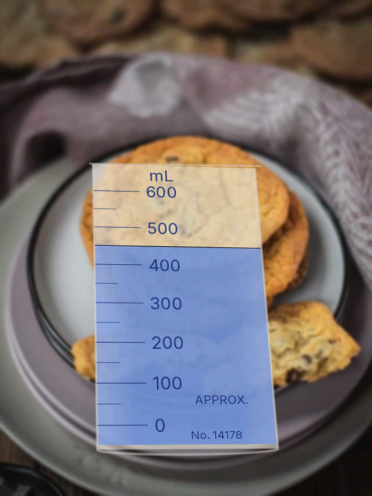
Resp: 450 mL
